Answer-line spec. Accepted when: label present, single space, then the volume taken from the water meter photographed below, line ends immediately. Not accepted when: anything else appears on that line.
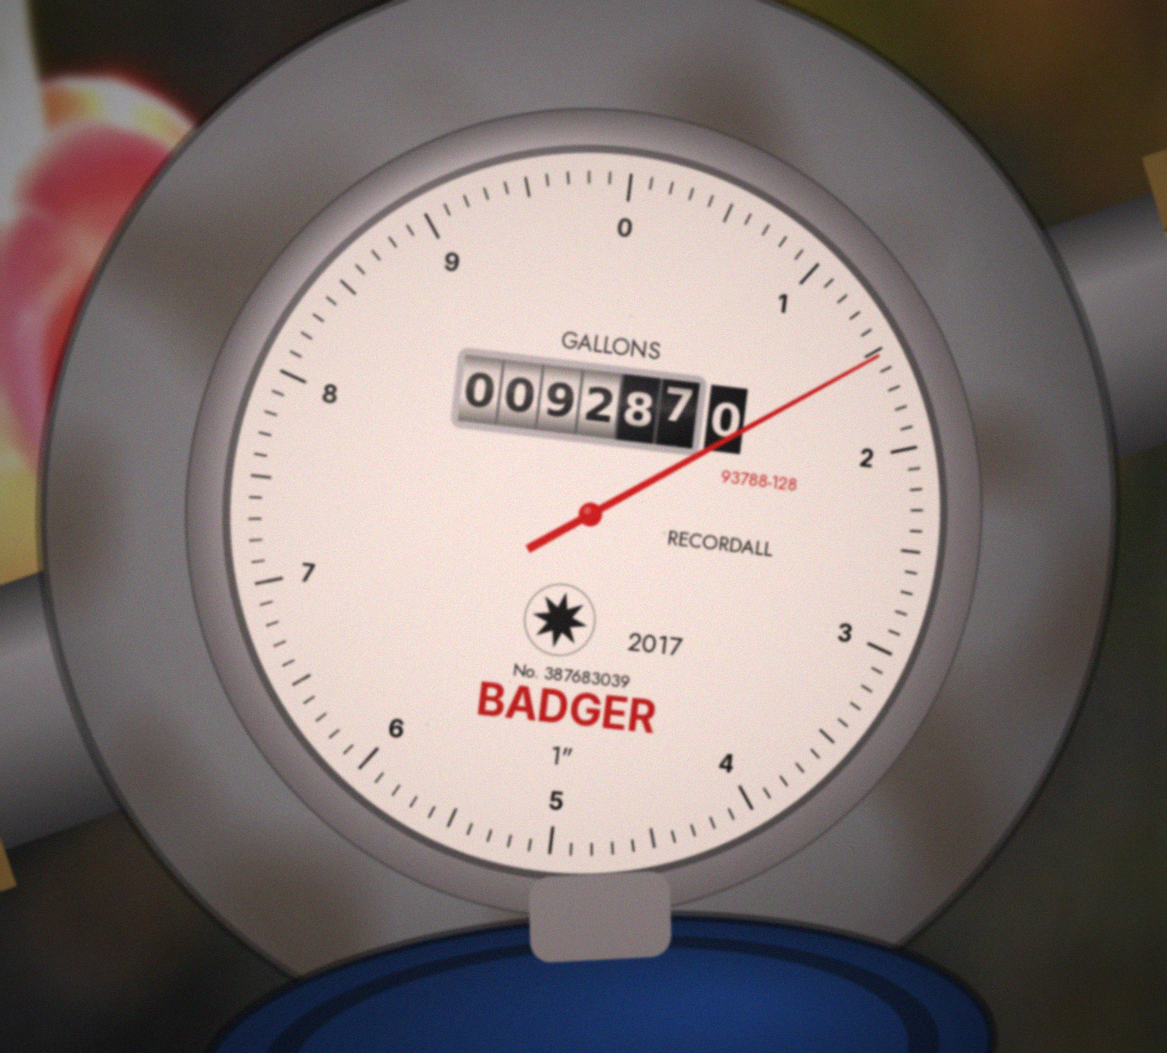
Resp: 92871.5 gal
